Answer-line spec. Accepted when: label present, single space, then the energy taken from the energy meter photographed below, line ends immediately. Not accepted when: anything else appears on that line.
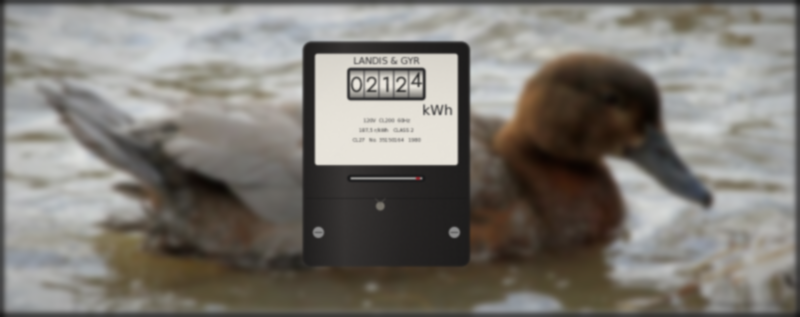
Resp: 2124 kWh
